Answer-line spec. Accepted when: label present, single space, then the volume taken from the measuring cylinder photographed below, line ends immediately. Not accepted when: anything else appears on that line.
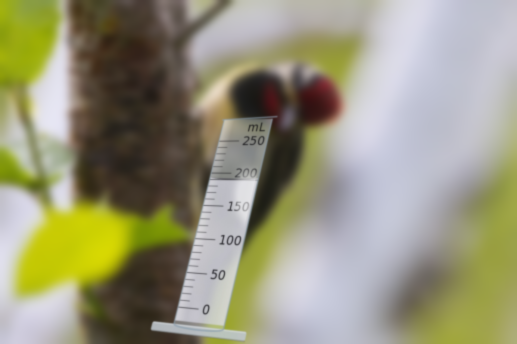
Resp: 190 mL
